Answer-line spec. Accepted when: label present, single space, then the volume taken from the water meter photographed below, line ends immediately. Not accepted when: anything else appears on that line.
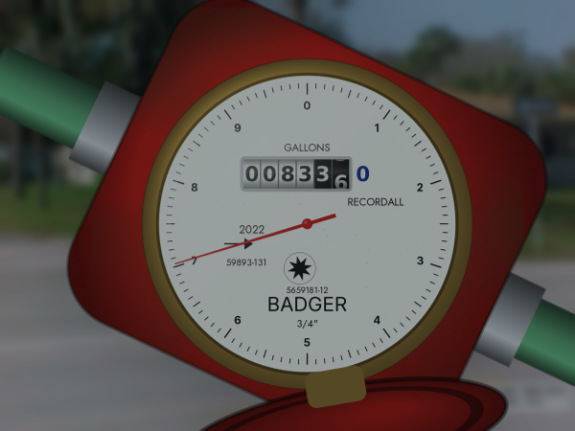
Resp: 83357.0 gal
